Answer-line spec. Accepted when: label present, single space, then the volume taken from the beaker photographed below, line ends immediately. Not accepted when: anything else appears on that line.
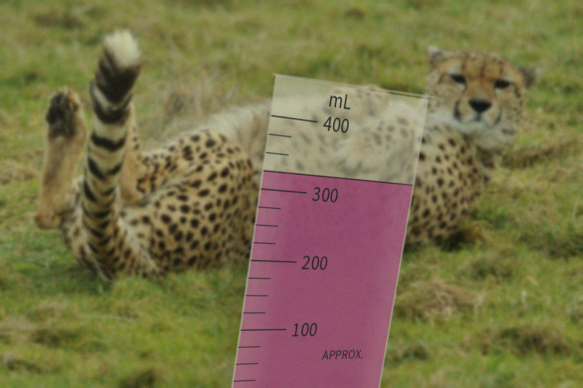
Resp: 325 mL
